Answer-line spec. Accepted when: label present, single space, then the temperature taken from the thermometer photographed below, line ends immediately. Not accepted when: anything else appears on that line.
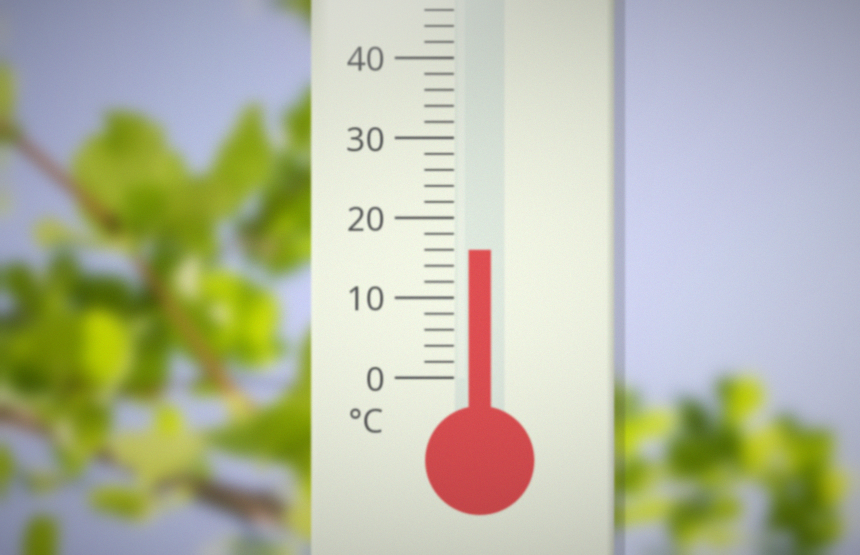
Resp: 16 °C
